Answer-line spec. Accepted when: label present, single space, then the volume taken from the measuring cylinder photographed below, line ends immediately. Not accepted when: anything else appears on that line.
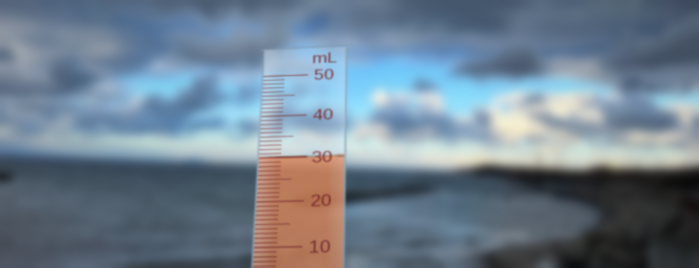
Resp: 30 mL
